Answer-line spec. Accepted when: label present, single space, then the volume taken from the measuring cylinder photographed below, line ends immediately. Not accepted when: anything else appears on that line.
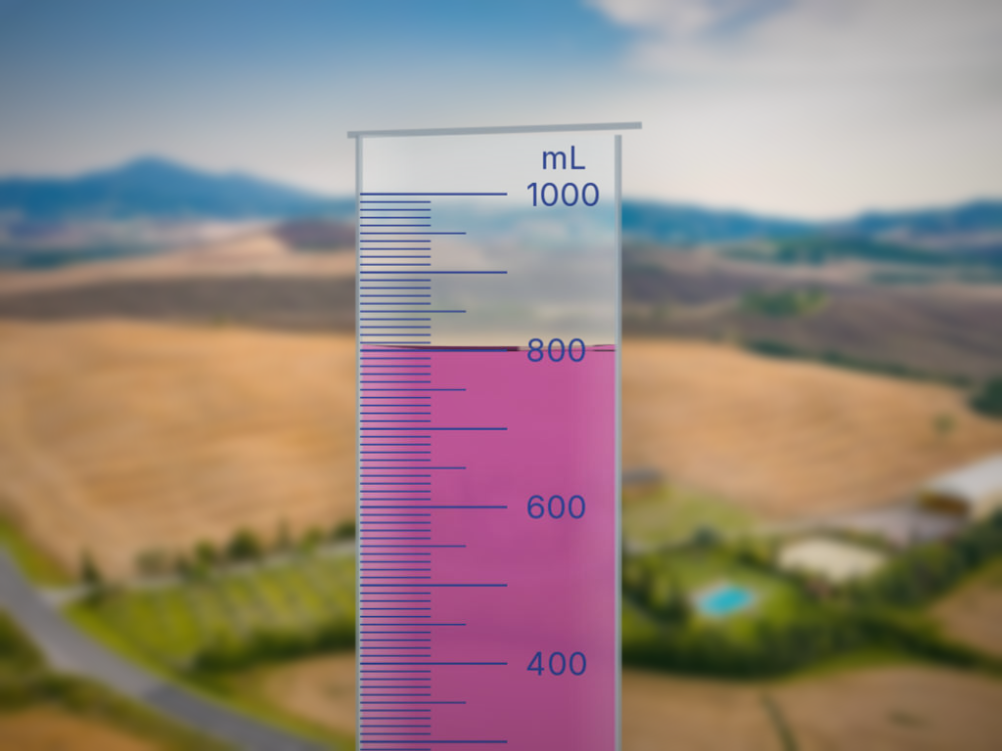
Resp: 800 mL
